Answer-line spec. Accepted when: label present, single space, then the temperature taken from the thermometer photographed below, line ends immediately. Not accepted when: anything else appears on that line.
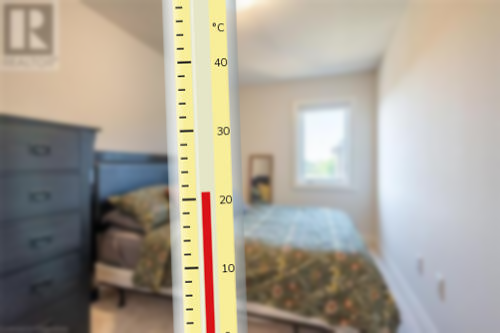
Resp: 21 °C
